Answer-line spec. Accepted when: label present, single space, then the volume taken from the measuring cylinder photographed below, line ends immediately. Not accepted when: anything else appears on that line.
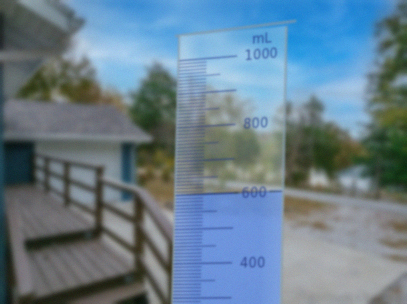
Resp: 600 mL
